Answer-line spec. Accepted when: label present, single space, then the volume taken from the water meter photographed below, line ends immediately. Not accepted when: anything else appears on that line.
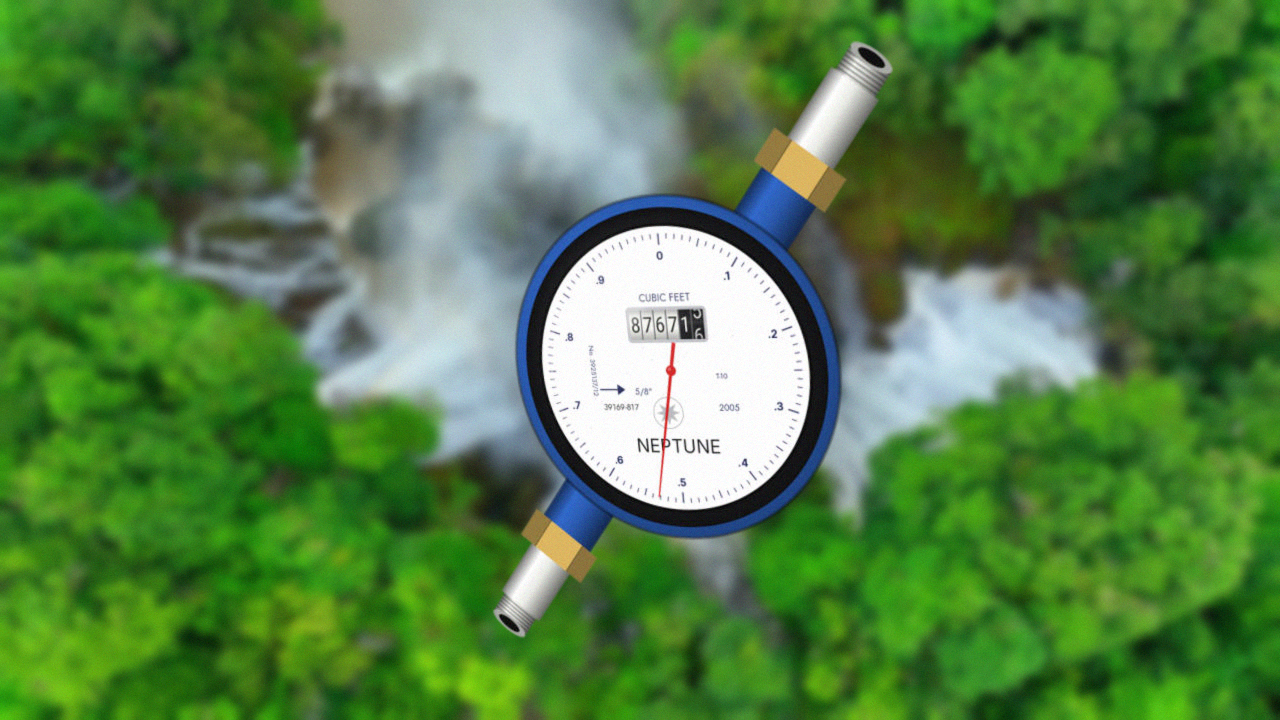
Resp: 876715.53 ft³
